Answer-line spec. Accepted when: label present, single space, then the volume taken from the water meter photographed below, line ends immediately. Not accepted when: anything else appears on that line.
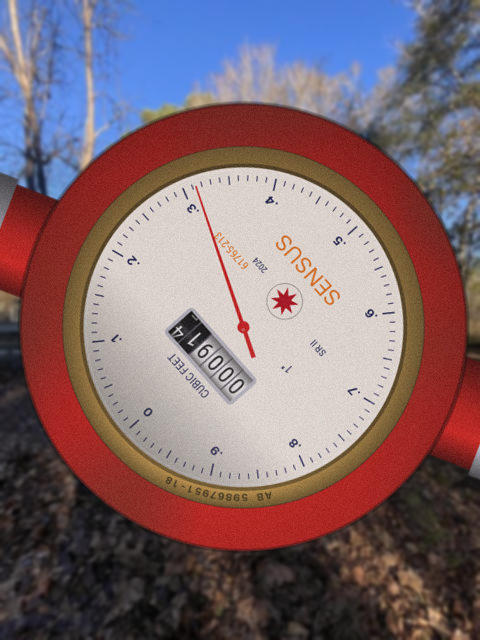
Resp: 914.31 ft³
